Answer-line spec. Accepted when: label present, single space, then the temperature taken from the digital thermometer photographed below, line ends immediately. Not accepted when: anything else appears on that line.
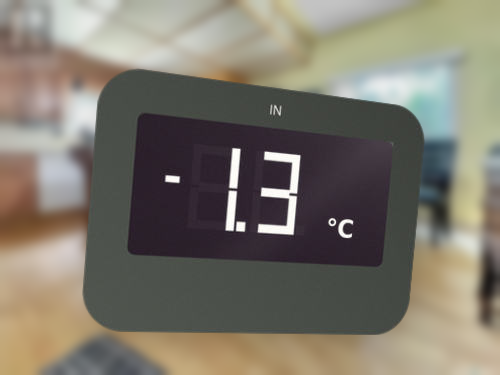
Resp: -1.3 °C
